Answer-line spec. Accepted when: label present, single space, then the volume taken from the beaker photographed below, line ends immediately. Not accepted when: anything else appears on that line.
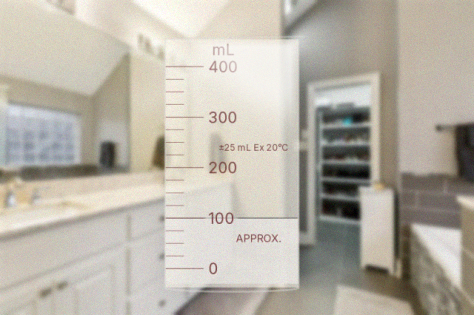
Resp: 100 mL
